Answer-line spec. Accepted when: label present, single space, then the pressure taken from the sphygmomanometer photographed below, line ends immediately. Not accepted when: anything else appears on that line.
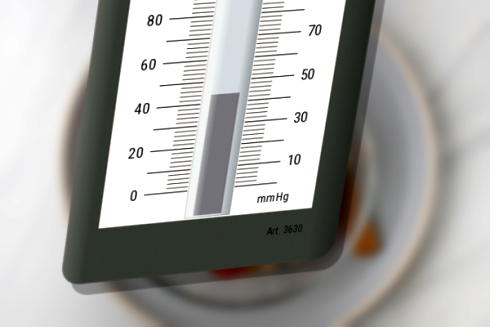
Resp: 44 mmHg
